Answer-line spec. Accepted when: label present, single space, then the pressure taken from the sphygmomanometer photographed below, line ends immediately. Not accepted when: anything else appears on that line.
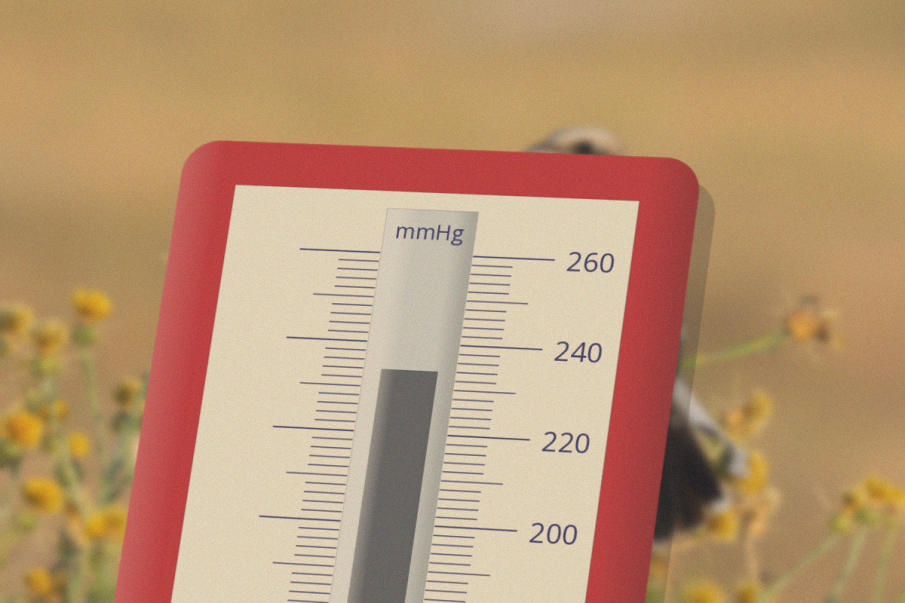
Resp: 234 mmHg
